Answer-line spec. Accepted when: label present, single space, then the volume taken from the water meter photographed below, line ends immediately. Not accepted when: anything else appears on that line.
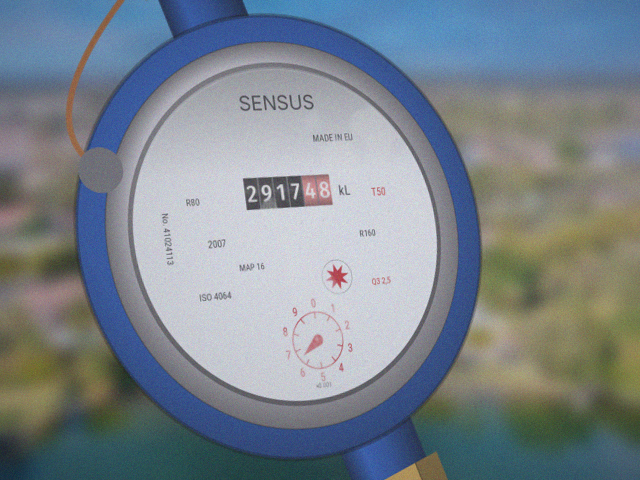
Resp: 2917.486 kL
